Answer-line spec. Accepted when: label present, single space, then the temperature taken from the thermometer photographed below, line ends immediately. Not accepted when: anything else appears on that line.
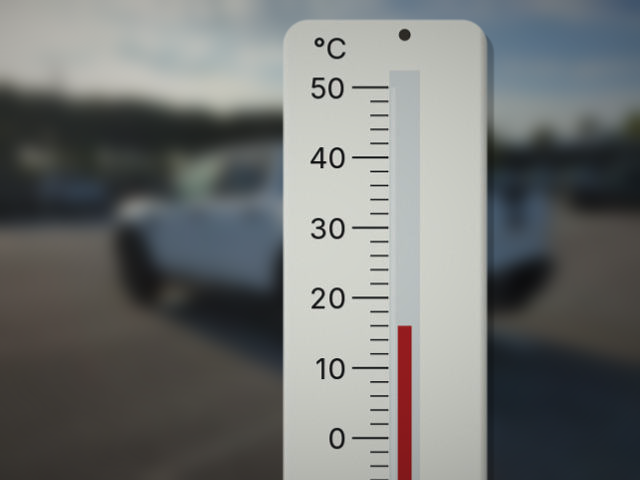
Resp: 16 °C
